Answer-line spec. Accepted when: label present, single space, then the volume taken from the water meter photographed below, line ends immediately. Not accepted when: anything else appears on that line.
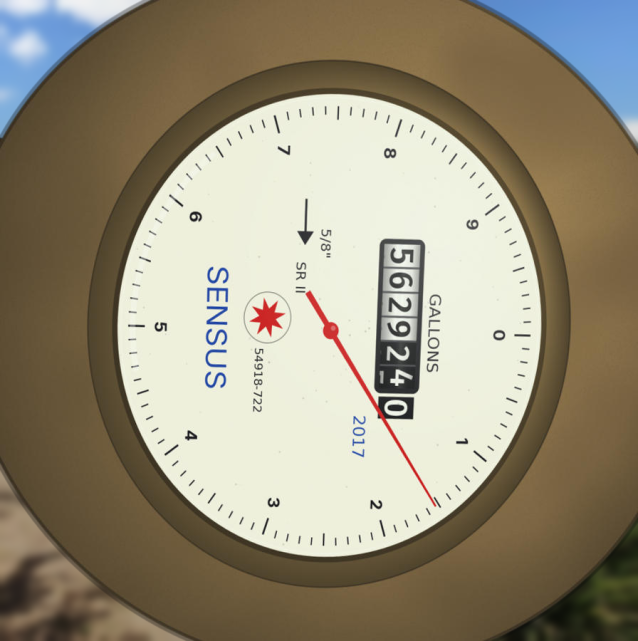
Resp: 5629241.5 gal
